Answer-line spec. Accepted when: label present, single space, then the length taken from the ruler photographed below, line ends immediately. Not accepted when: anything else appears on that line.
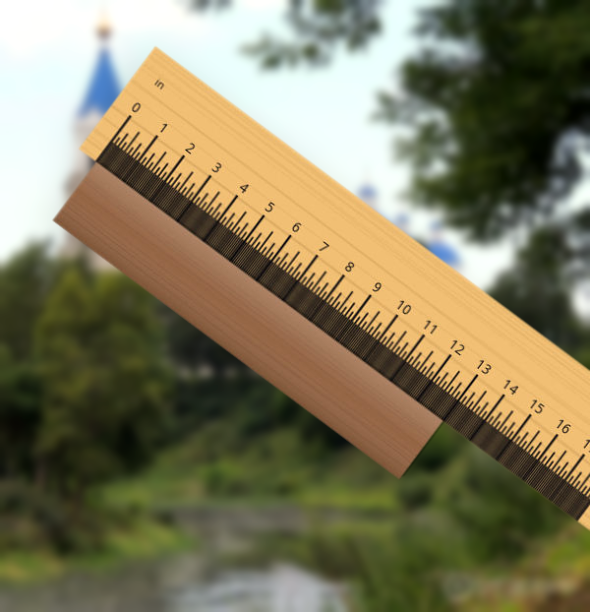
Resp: 13 in
